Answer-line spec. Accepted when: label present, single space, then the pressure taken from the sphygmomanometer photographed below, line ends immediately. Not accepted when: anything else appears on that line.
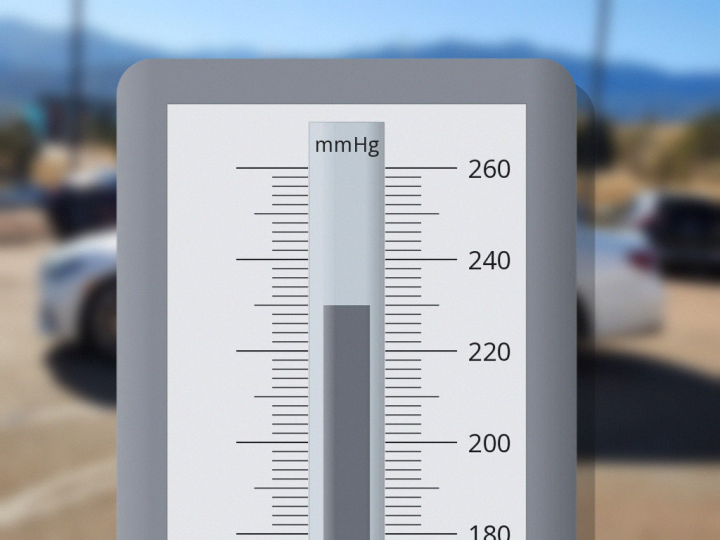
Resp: 230 mmHg
